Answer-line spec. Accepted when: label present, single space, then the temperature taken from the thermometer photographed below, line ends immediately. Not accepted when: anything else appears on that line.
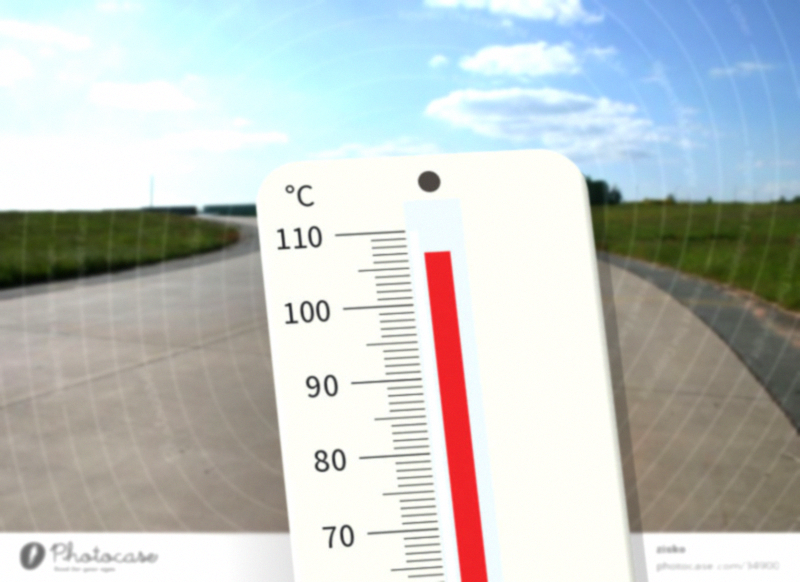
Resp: 107 °C
